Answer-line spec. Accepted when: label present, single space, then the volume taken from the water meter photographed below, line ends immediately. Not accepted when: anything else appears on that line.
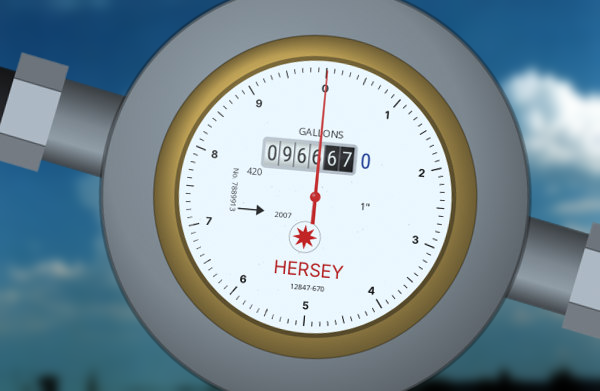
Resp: 966670.0 gal
